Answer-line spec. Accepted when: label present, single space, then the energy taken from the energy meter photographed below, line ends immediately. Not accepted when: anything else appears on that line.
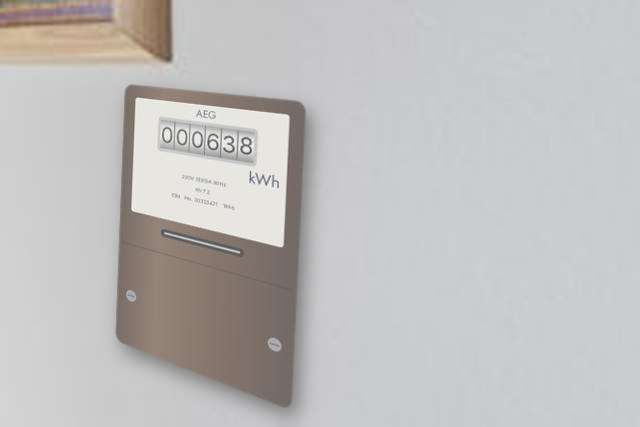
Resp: 638 kWh
